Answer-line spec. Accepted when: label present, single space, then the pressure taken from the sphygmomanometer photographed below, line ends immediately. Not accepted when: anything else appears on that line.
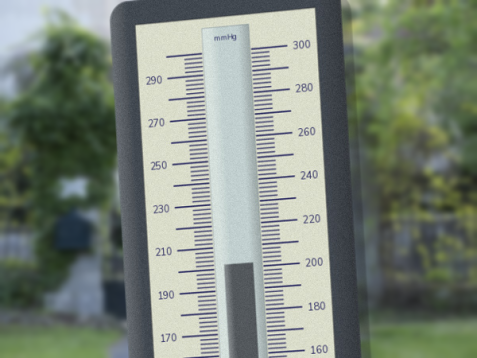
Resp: 202 mmHg
